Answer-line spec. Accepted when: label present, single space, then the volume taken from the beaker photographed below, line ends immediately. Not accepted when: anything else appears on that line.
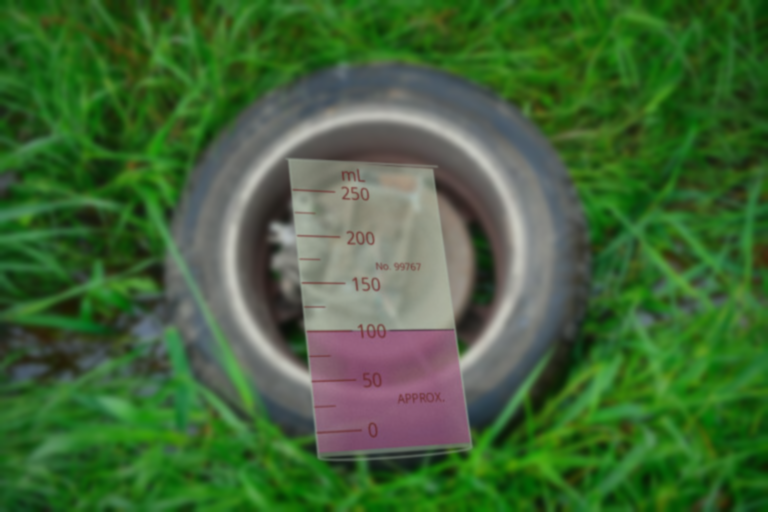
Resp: 100 mL
